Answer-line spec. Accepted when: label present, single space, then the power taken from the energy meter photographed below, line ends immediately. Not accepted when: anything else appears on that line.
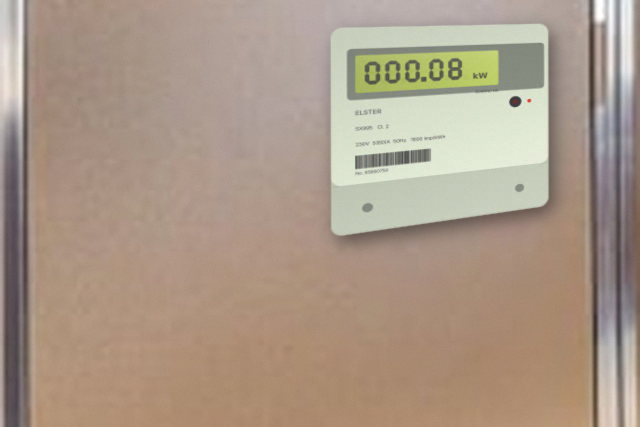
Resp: 0.08 kW
